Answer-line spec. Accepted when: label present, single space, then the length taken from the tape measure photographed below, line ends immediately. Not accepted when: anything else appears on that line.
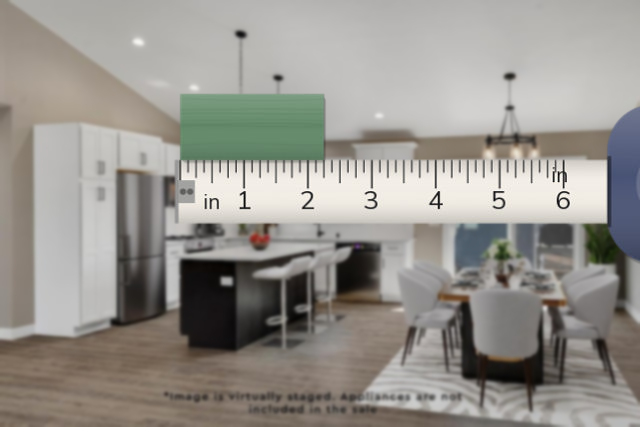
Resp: 2.25 in
